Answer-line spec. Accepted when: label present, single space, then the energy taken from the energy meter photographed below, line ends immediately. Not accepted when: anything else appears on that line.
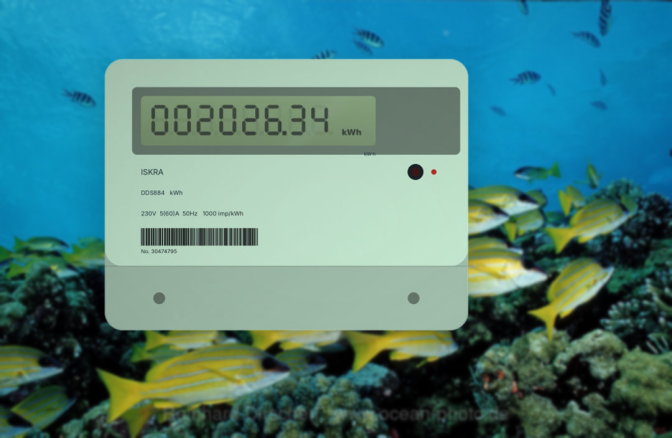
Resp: 2026.34 kWh
